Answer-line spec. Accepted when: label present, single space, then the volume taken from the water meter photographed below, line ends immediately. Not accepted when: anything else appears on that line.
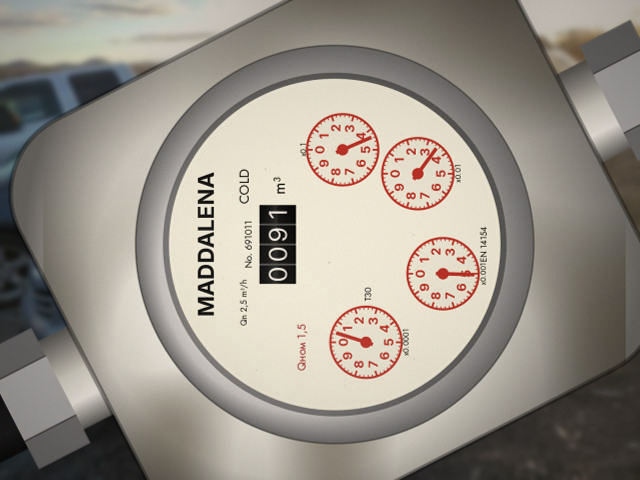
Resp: 91.4350 m³
